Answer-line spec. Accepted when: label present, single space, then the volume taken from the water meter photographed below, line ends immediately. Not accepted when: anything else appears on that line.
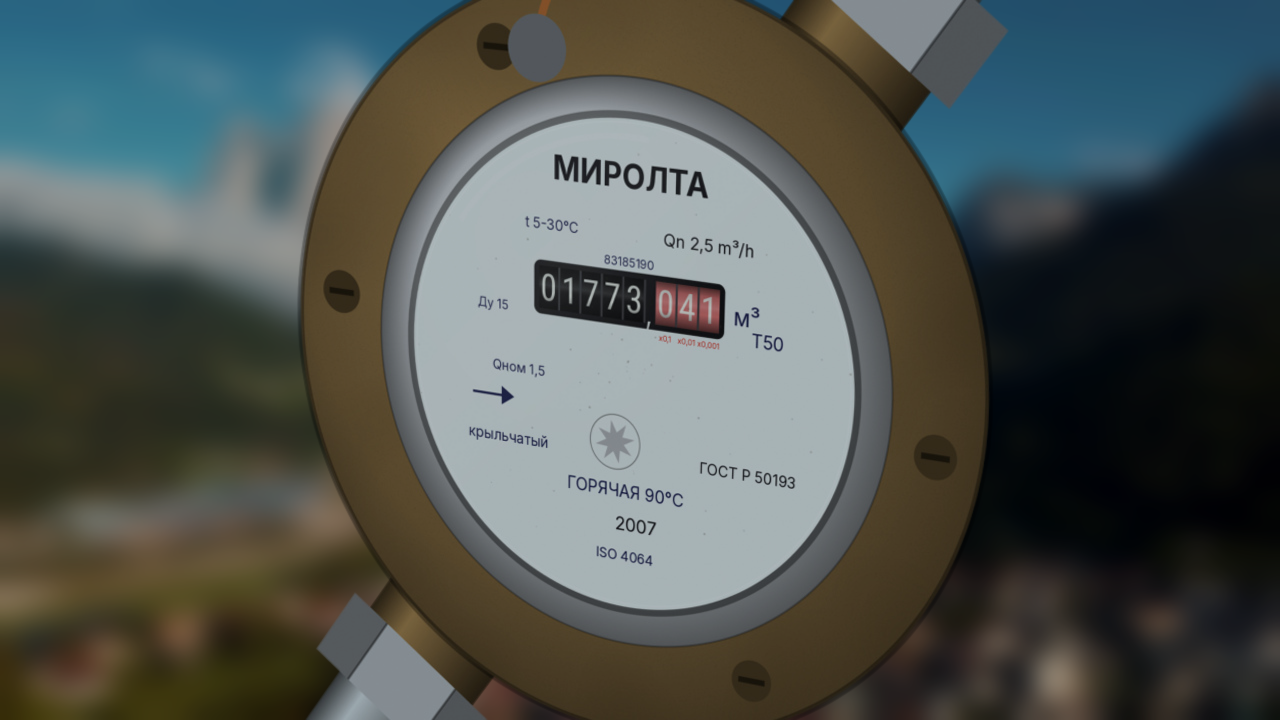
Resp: 1773.041 m³
